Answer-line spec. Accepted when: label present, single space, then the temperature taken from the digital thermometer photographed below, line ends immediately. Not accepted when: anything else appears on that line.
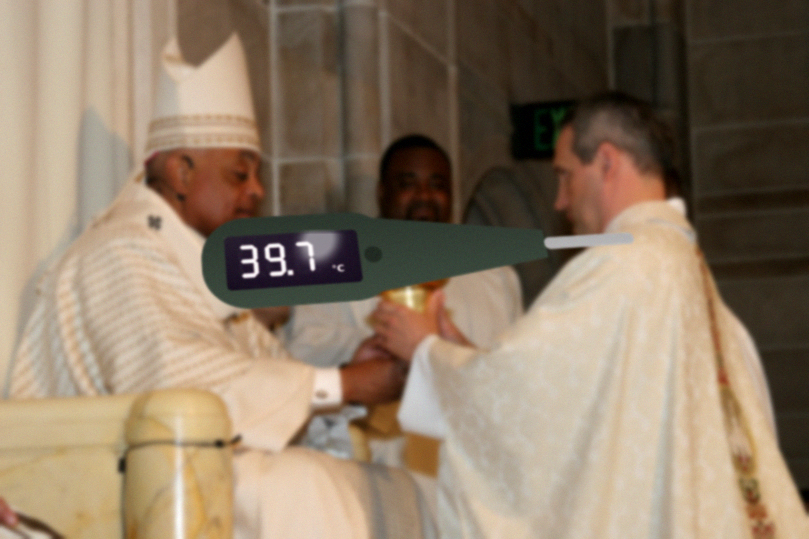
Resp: 39.7 °C
